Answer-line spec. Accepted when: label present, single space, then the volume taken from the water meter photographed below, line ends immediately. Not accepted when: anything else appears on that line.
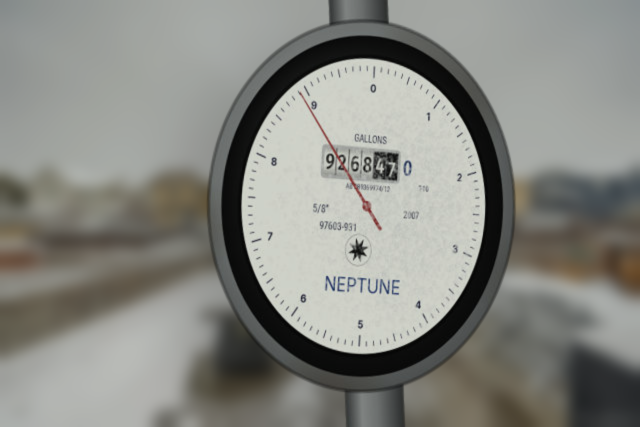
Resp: 9268468.9 gal
